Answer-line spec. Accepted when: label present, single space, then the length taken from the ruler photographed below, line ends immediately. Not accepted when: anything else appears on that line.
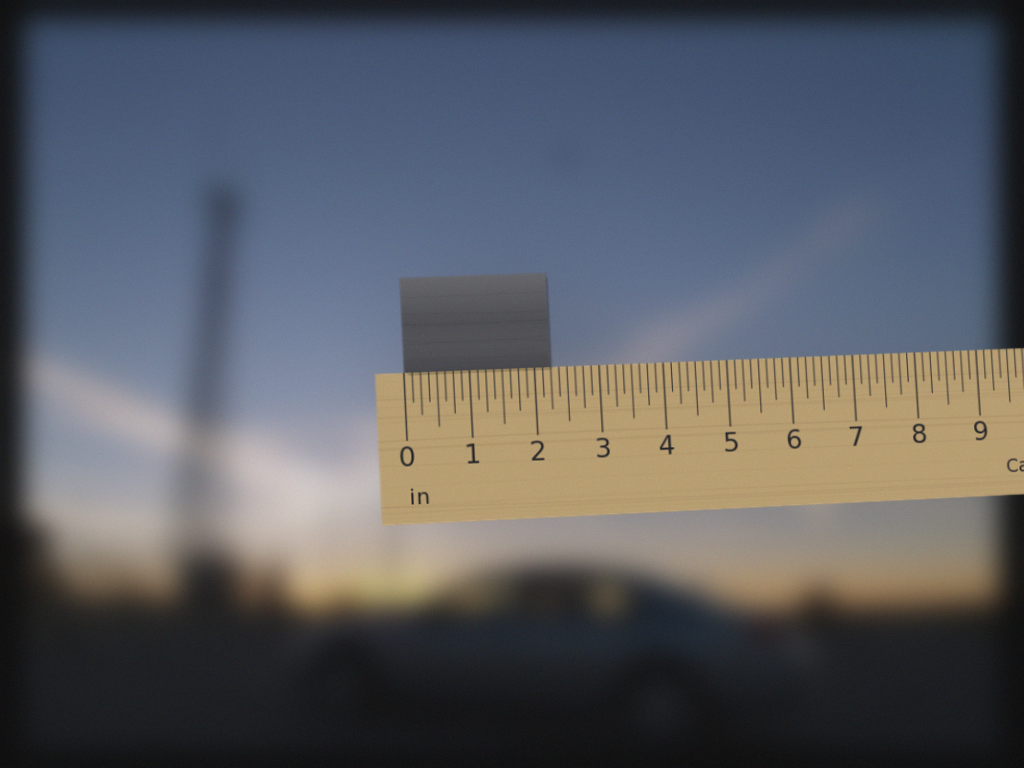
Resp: 2.25 in
